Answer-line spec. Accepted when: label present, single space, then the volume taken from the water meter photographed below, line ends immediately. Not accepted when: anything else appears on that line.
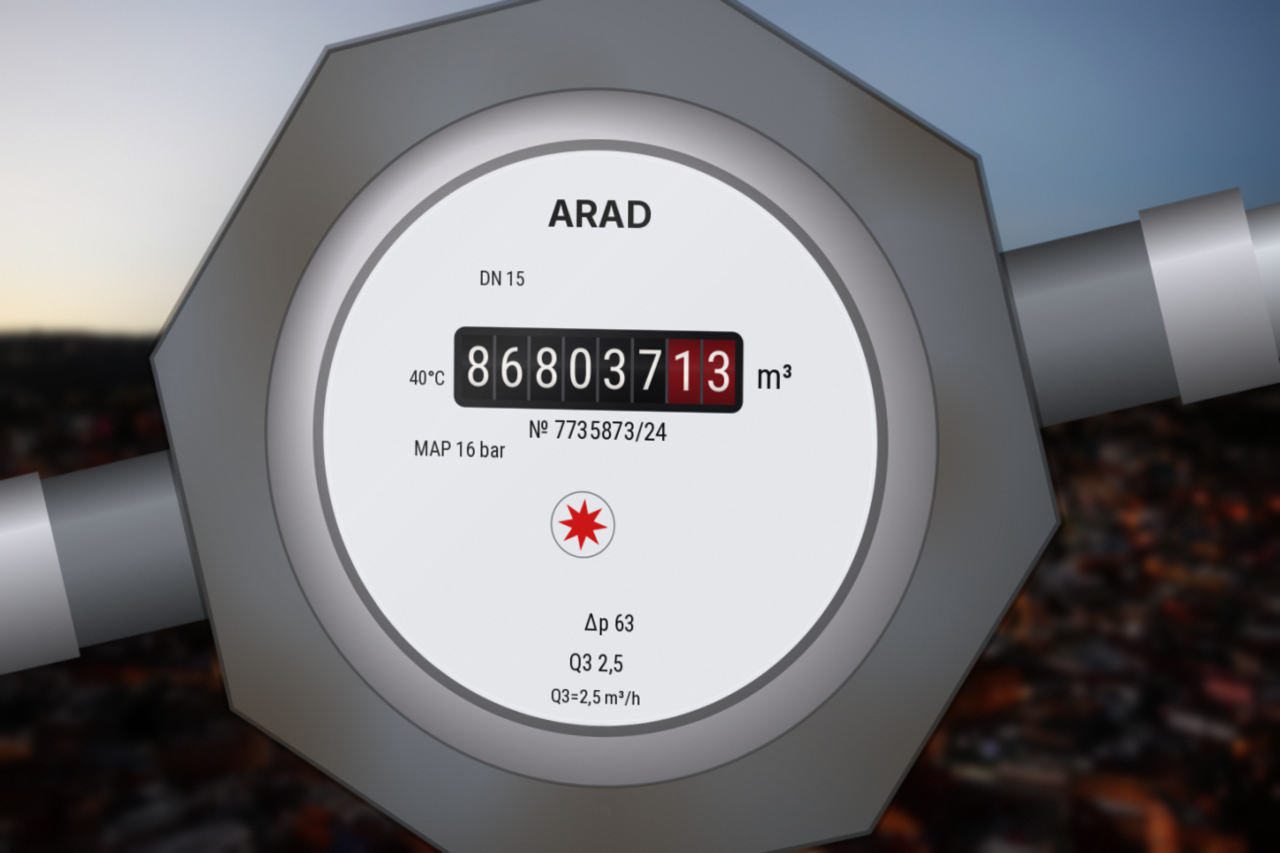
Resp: 868037.13 m³
